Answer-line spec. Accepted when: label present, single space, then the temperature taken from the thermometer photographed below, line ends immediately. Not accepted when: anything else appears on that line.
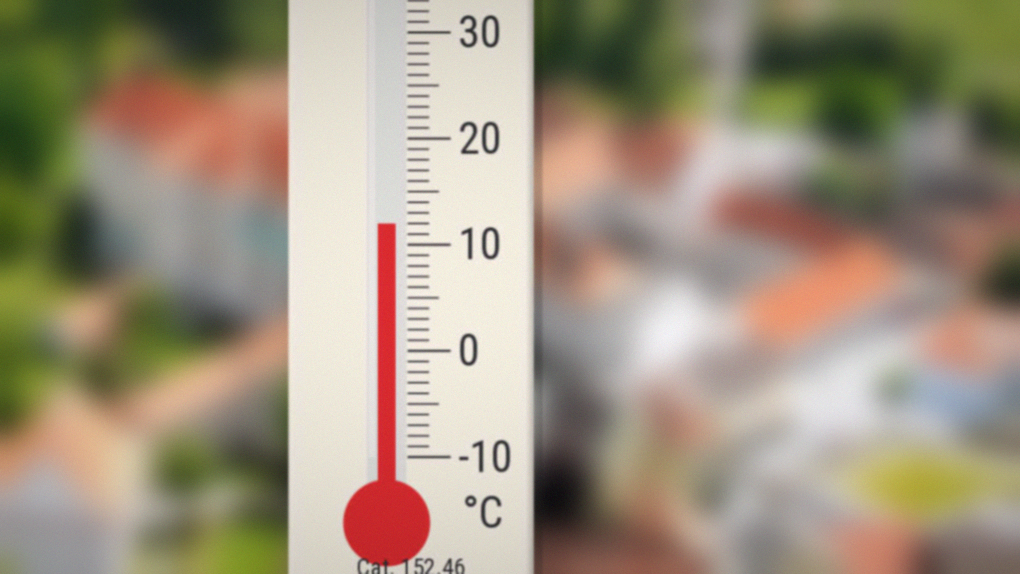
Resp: 12 °C
